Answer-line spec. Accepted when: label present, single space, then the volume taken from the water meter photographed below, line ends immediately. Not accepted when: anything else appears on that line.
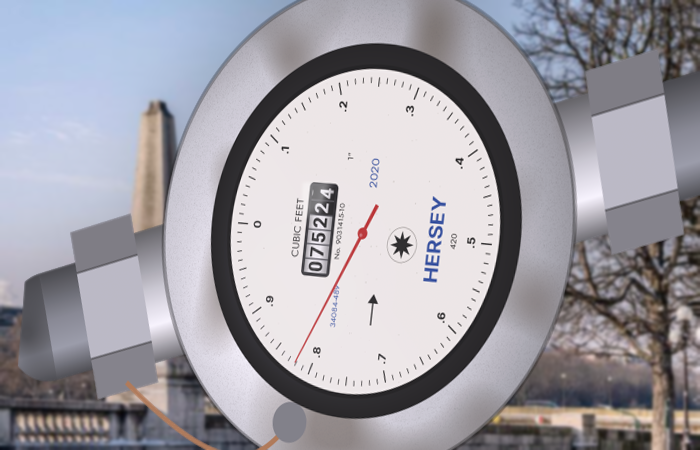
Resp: 75223.82 ft³
